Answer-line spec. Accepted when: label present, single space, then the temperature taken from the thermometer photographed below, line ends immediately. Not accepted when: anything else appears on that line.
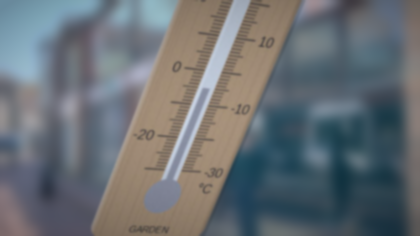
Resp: -5 °C
